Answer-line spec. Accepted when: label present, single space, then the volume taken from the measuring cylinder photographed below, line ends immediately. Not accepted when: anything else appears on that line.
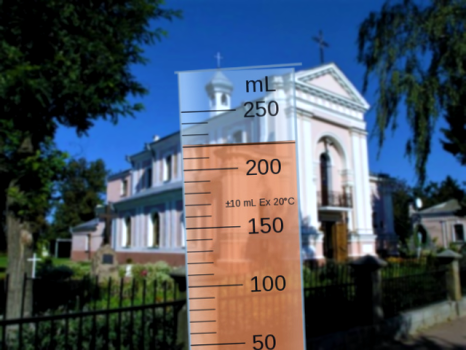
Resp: 220 mL
